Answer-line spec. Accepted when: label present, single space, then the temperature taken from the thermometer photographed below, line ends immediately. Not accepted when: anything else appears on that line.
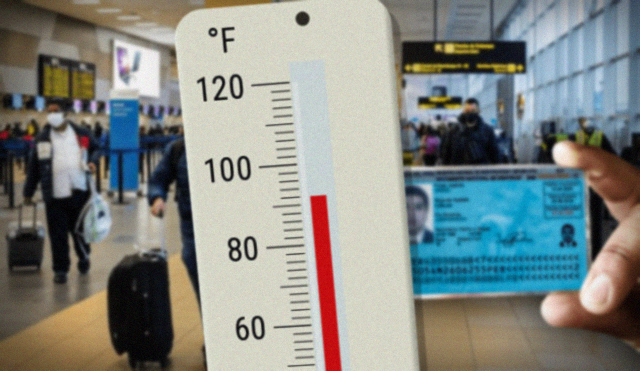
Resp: 92 °F
